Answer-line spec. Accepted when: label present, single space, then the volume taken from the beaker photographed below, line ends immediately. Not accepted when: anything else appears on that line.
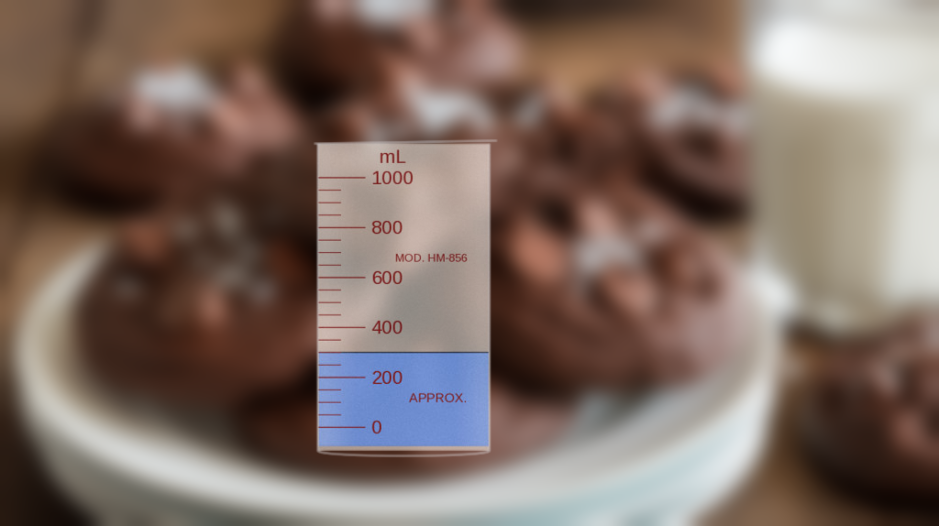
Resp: 300 mL
